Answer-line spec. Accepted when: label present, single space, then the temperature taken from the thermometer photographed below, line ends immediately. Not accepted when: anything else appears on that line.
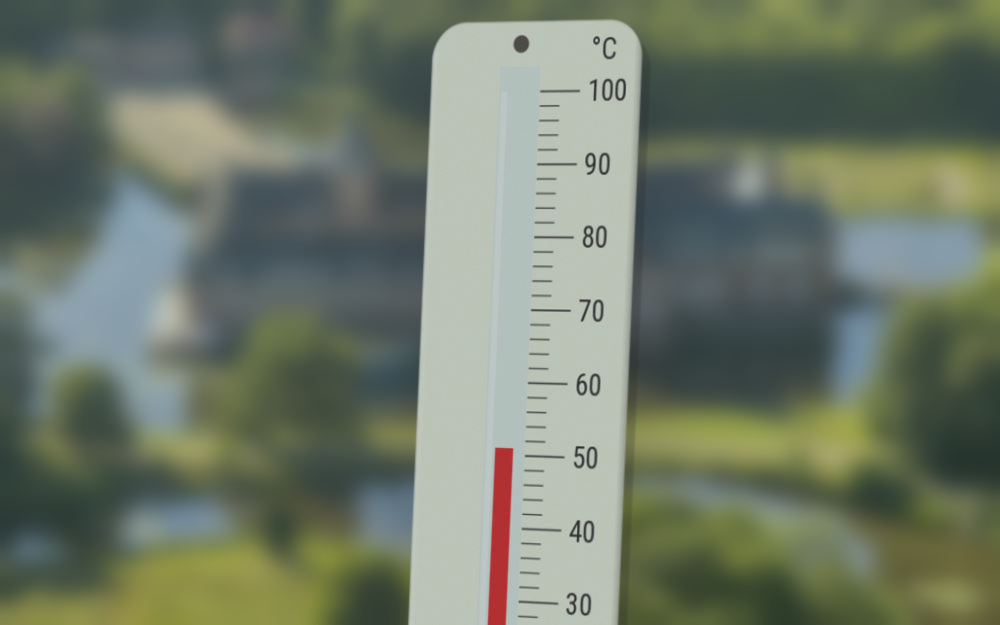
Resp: 51 °C
